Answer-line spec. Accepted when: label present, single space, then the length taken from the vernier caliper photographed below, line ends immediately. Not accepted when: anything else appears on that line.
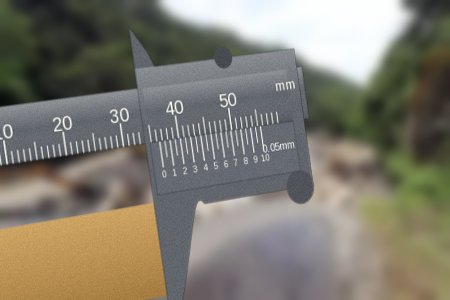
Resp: 36.5 mm
